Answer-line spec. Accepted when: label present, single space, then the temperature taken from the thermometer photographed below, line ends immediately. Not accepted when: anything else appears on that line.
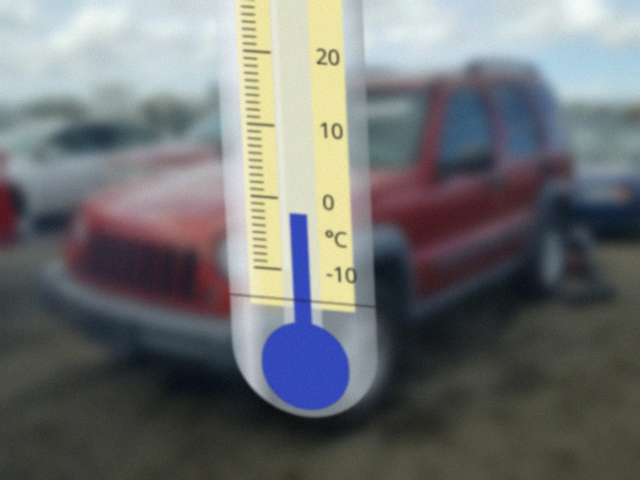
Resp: -2 °C
